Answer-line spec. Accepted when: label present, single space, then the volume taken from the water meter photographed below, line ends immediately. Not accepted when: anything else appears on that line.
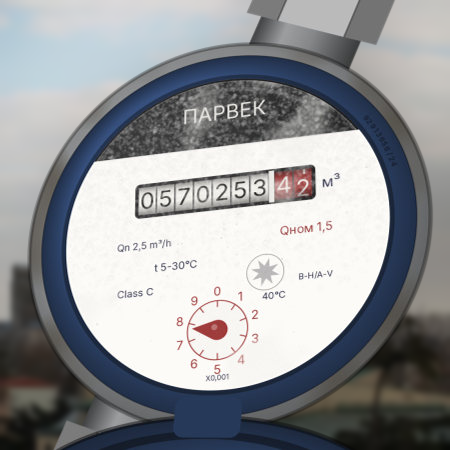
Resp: 570253.417 m³
